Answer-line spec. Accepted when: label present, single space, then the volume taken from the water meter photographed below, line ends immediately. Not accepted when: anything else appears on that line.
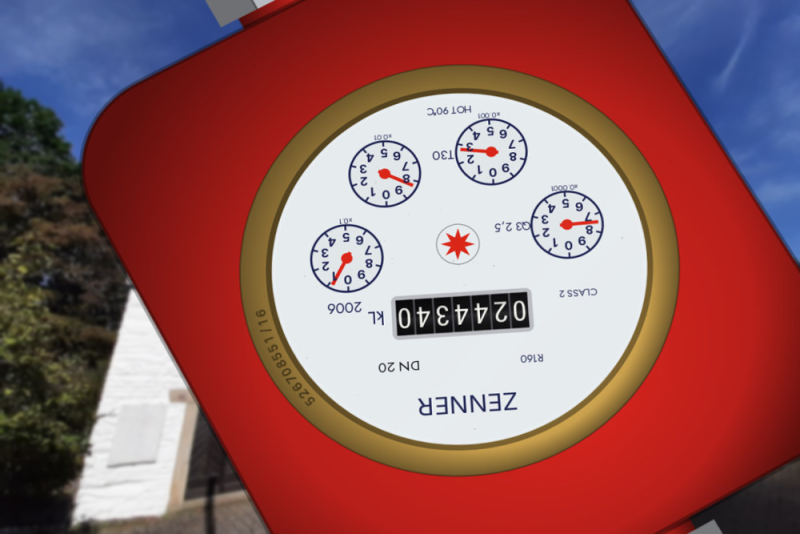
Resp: 244340.0827 kL
